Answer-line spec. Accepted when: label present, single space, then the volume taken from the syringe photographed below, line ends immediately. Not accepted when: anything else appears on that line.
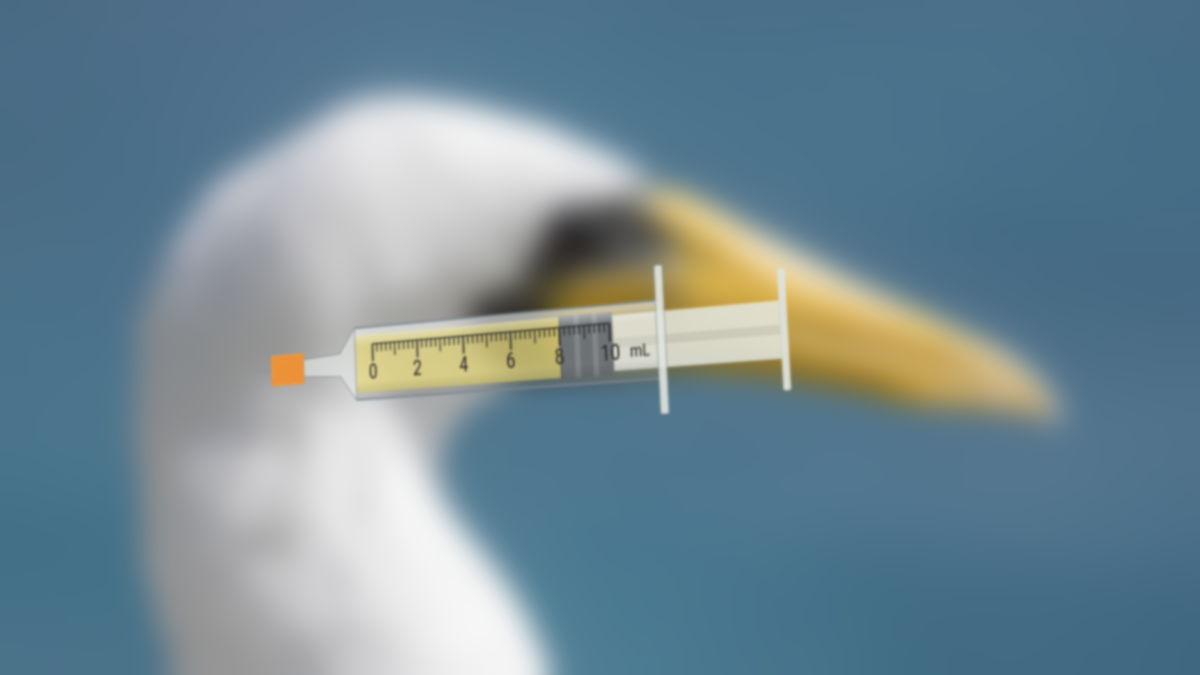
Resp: 8 mL
